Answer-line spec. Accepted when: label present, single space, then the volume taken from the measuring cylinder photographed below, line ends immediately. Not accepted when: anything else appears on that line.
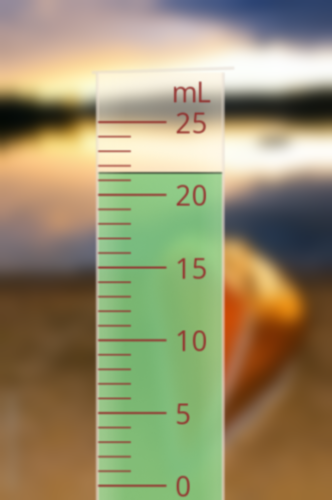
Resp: 21.5 mL
